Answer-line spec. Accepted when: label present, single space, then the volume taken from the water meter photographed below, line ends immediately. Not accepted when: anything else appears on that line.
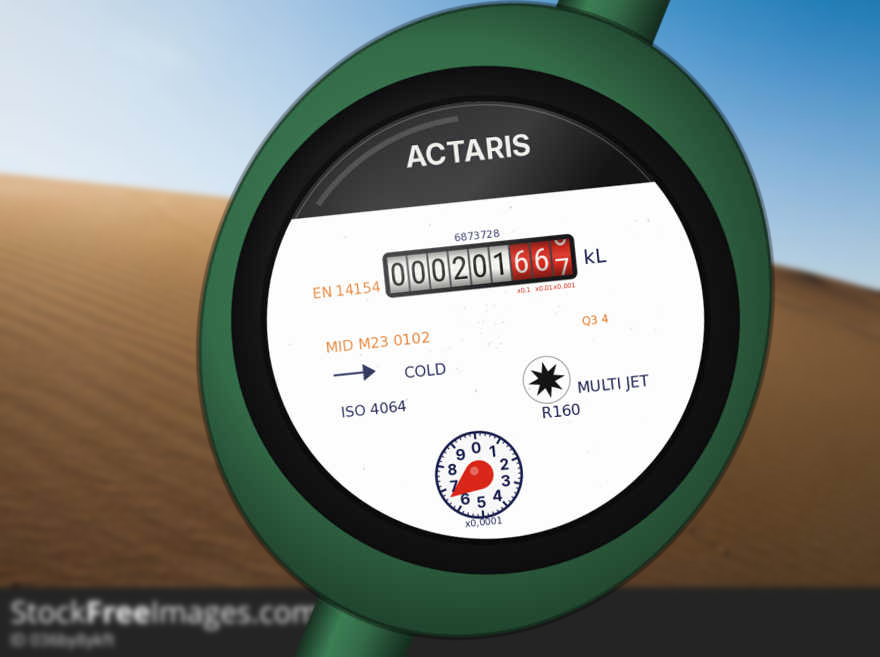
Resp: 201.6666 kL
